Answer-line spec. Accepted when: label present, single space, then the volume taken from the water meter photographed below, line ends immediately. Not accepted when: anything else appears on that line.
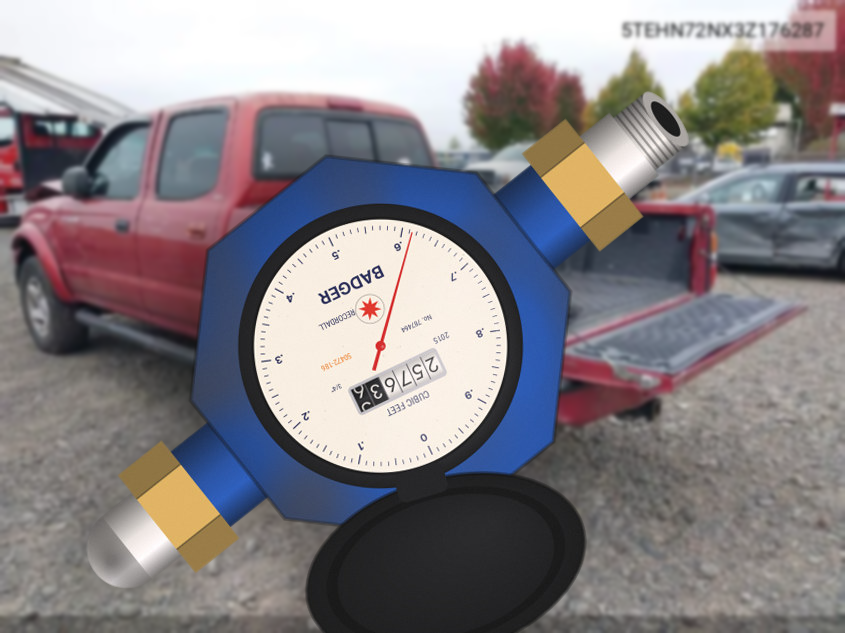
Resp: 257635.61 ft³
